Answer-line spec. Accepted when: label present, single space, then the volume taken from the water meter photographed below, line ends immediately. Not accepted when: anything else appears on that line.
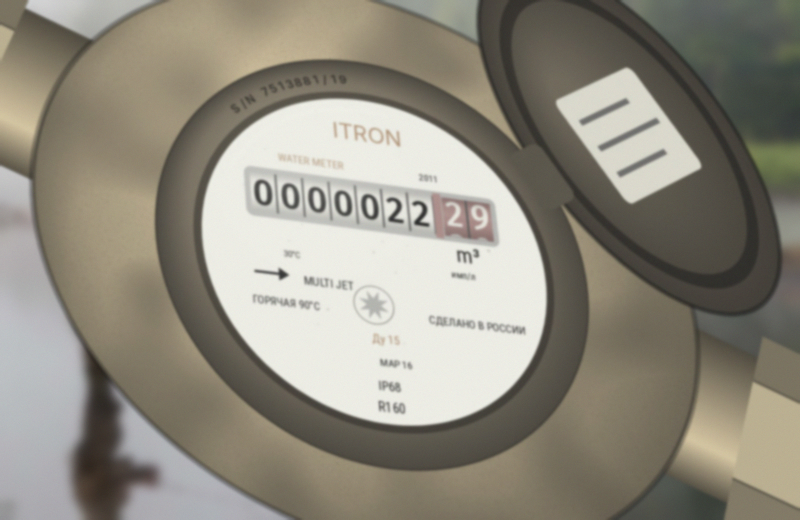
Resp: 22.29 m³
